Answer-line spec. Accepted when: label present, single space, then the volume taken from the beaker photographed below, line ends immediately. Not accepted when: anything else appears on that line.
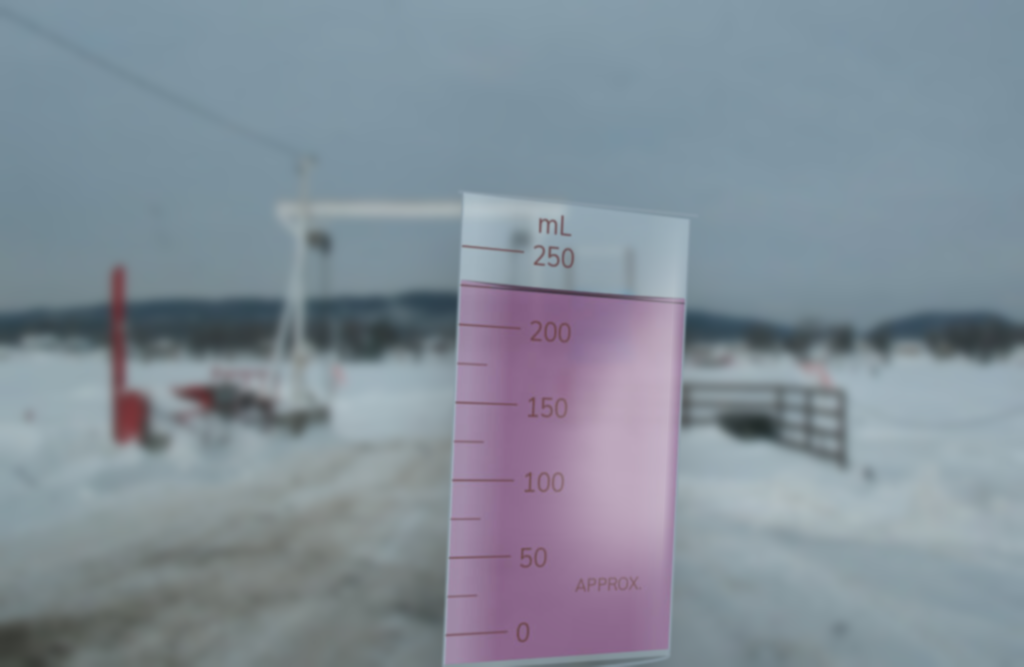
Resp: 225 mL
